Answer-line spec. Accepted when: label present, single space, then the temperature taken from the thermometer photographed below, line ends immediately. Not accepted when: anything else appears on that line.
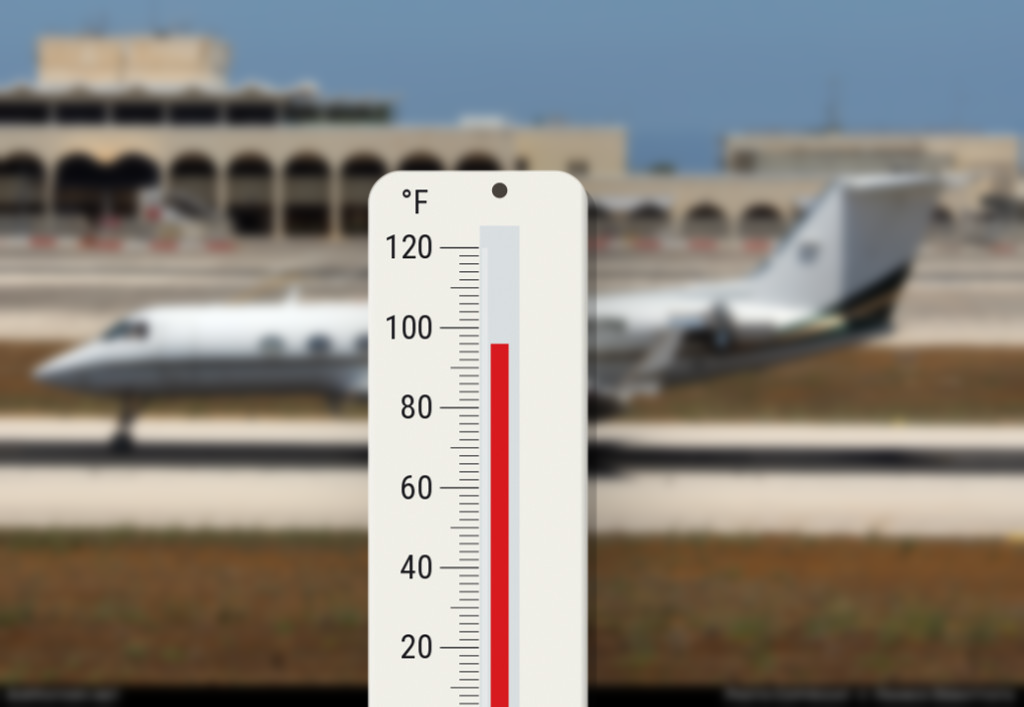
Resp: 96 °F
